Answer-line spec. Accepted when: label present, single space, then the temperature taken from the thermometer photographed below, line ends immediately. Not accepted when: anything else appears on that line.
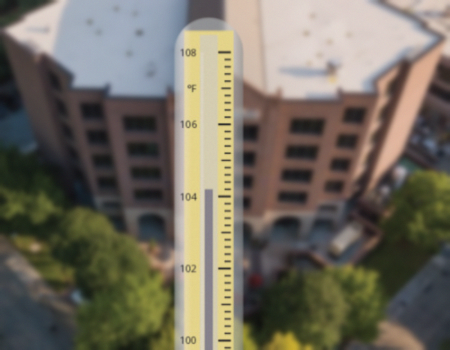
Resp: 104.2 °F
